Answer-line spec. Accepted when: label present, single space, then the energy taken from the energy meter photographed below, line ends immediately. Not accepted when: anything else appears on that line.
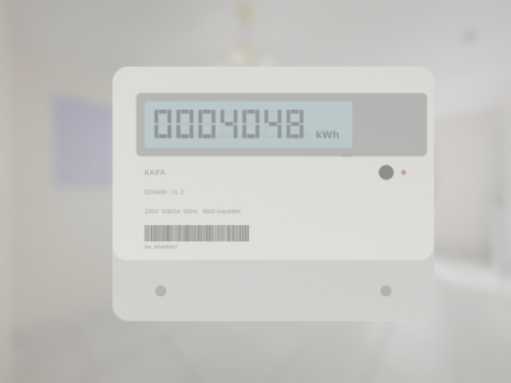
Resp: 4048 kWh
